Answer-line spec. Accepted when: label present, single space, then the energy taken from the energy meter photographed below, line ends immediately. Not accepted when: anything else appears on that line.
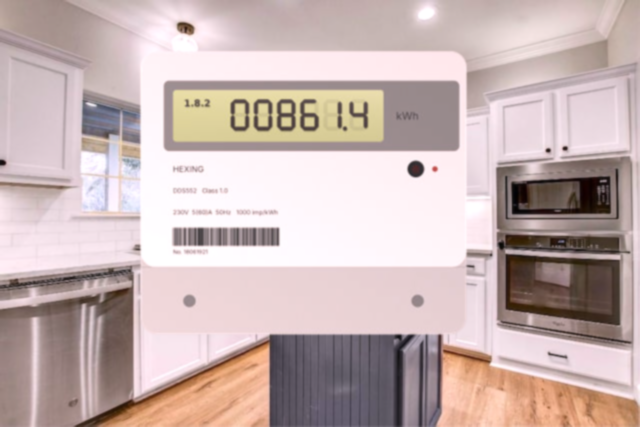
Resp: 861.4 kWh
